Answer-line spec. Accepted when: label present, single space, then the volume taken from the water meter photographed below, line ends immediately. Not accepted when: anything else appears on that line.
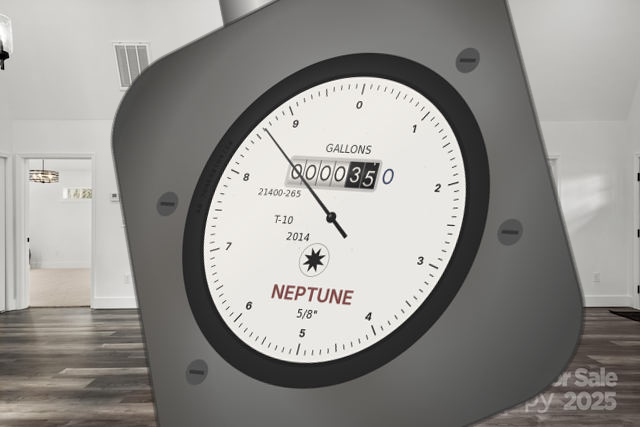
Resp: 348.6 gal
